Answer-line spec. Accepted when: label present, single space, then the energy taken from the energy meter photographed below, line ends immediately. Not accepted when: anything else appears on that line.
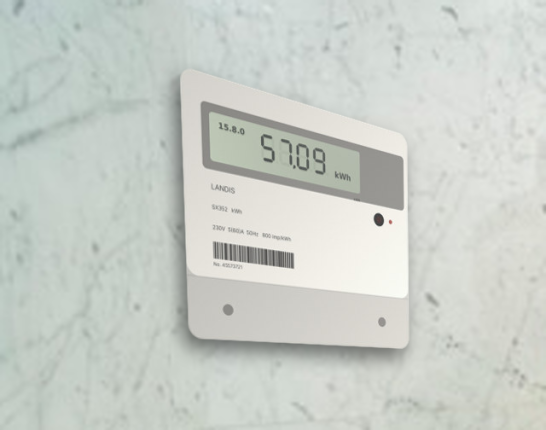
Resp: 57.09 kWh
